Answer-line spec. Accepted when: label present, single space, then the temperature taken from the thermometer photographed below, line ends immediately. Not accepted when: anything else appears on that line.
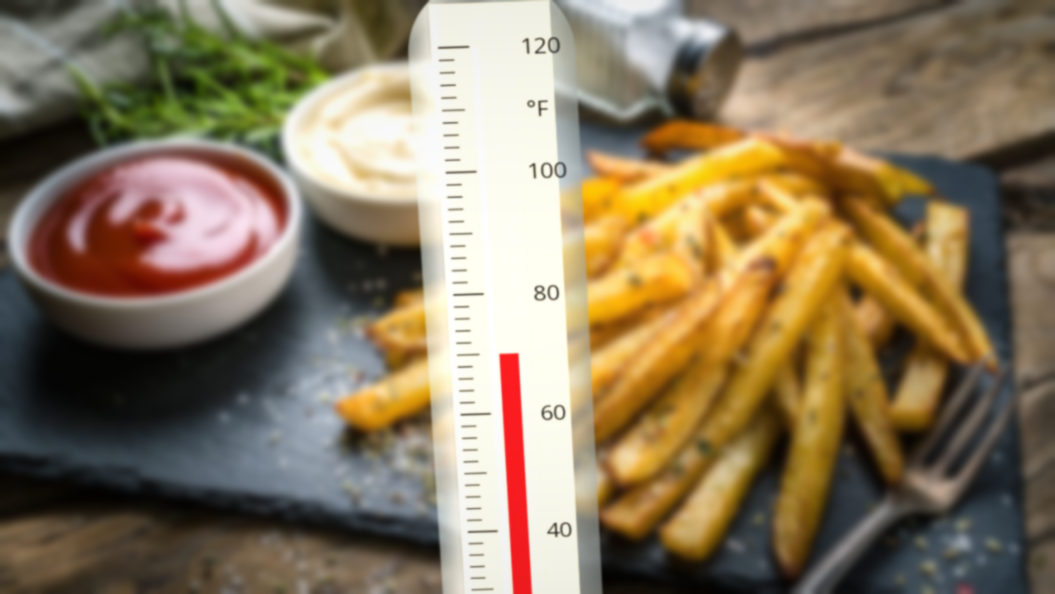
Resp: 70 °F
